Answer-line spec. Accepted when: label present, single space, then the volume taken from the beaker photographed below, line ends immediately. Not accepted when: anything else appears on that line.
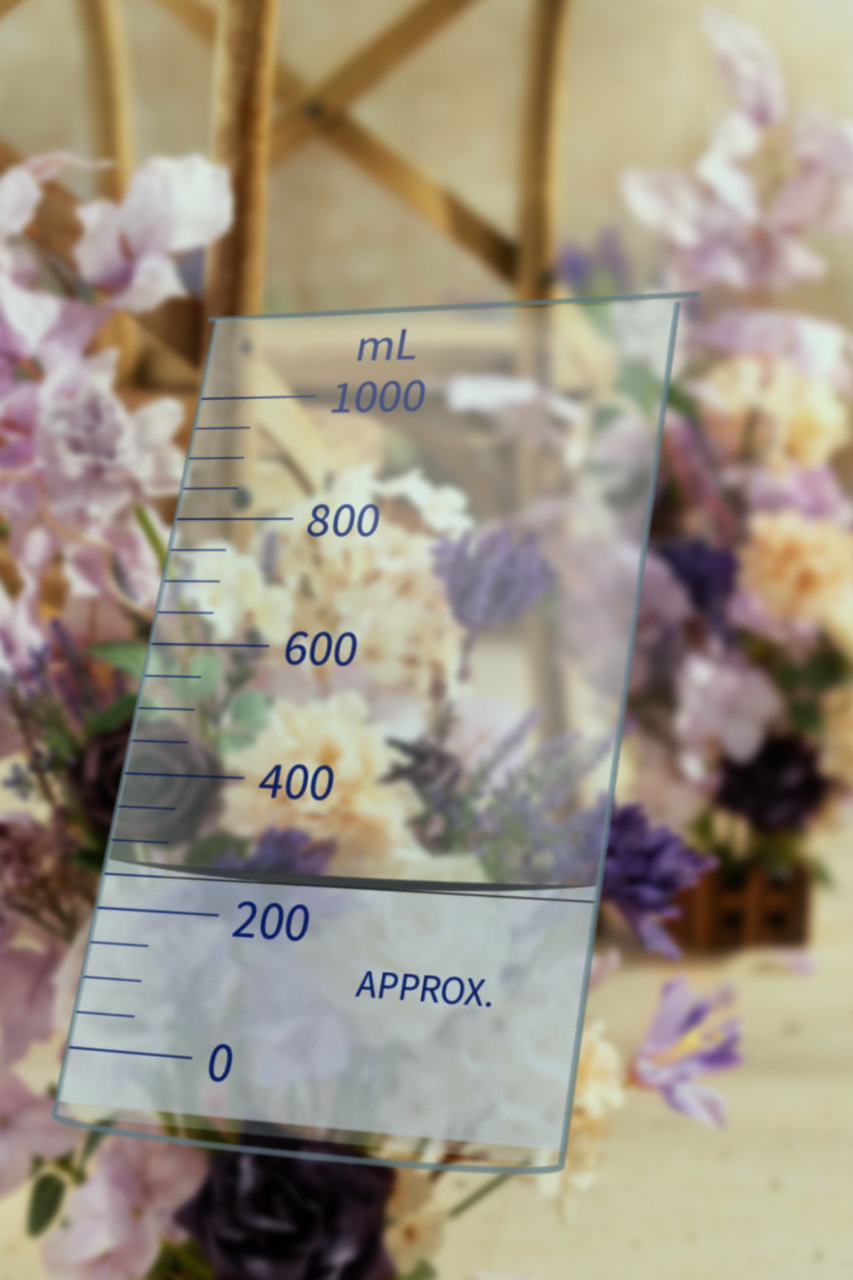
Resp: 250 mL
